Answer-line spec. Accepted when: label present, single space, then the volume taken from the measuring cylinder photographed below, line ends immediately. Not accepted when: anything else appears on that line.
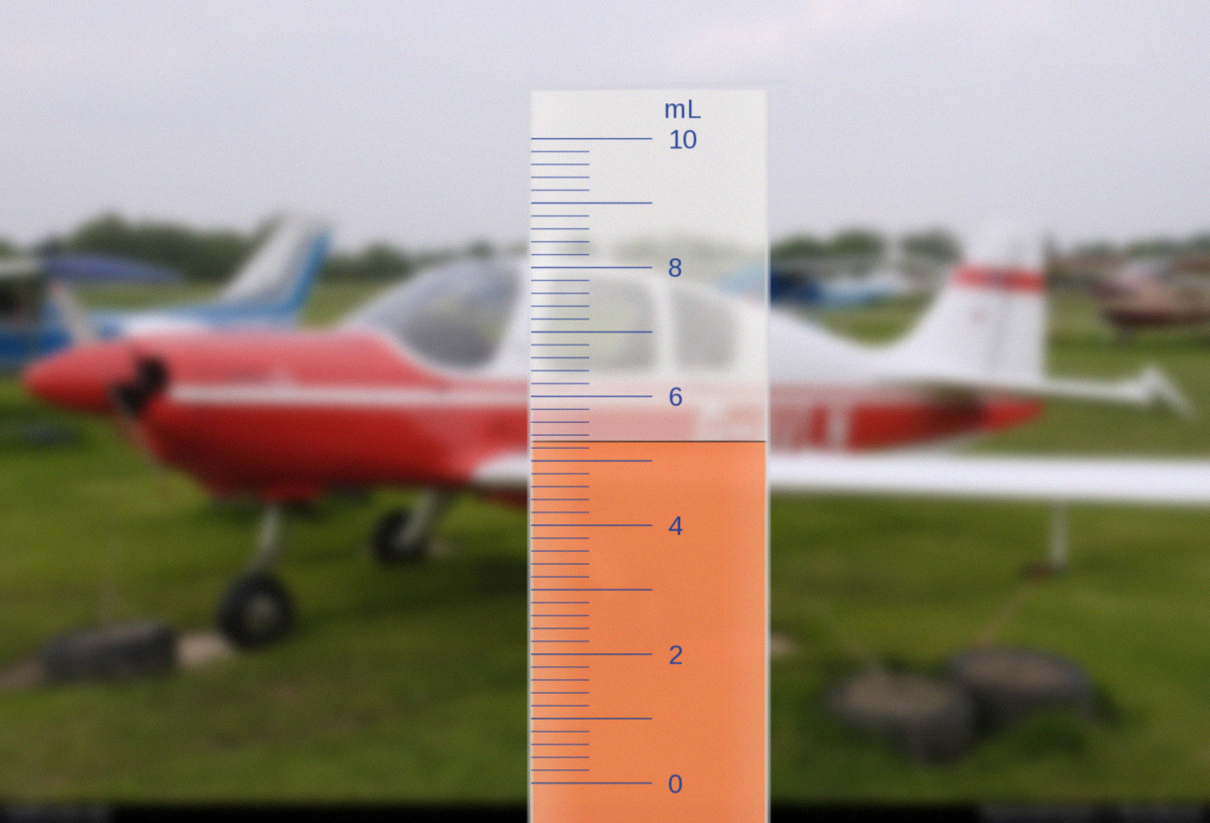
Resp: 5.3 mL
